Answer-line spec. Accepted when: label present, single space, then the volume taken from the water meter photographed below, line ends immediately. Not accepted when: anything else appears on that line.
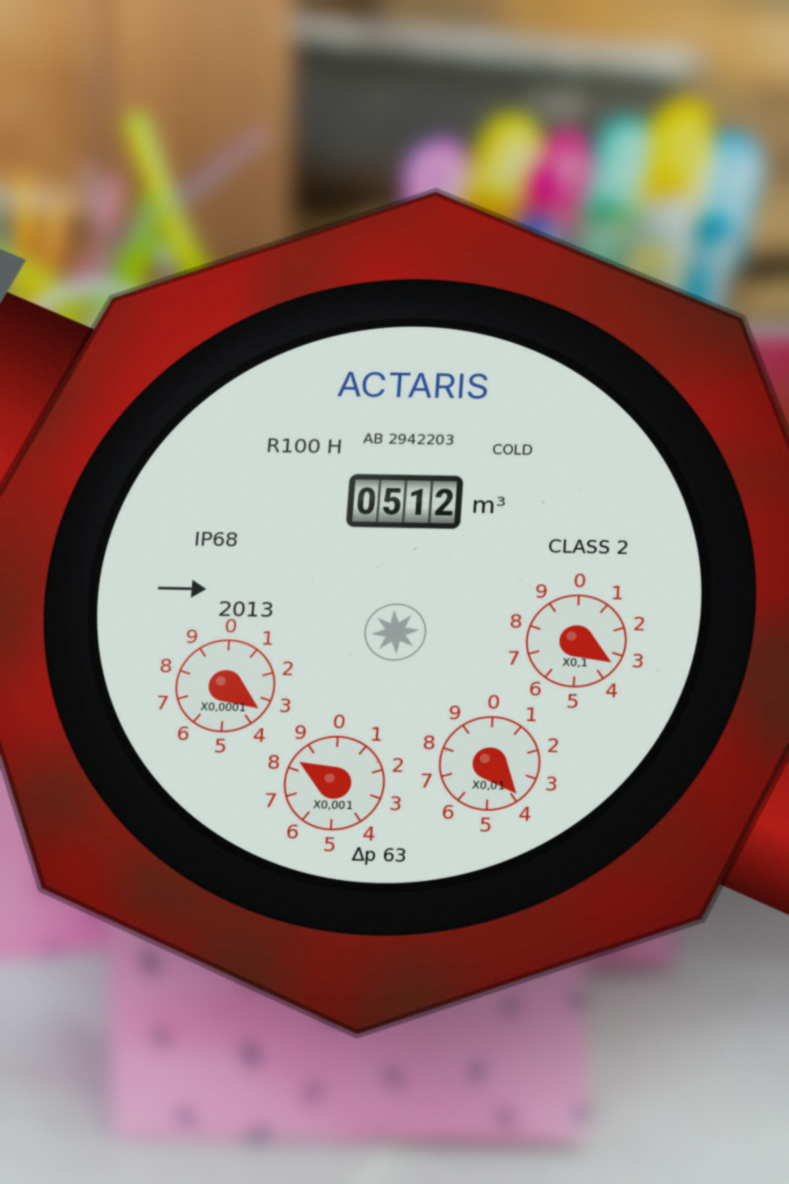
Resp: 512.3383 m³
